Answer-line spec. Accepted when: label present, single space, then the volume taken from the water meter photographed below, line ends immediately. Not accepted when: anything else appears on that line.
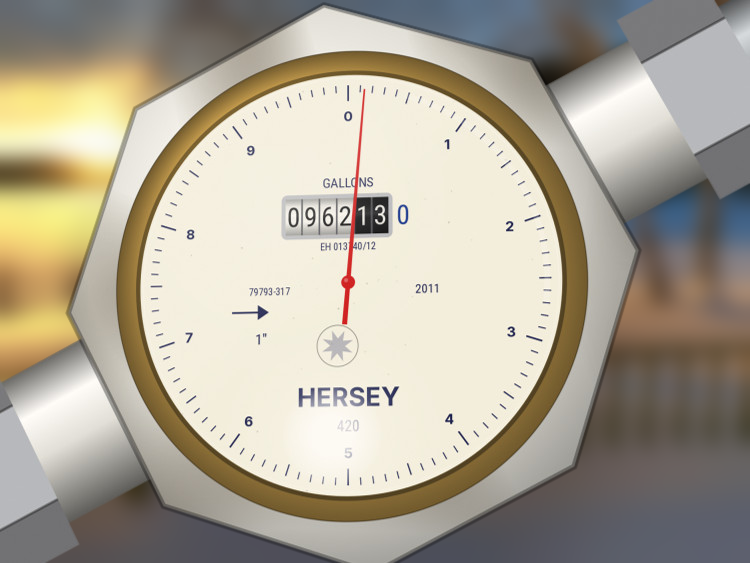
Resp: 962130.1 gal
